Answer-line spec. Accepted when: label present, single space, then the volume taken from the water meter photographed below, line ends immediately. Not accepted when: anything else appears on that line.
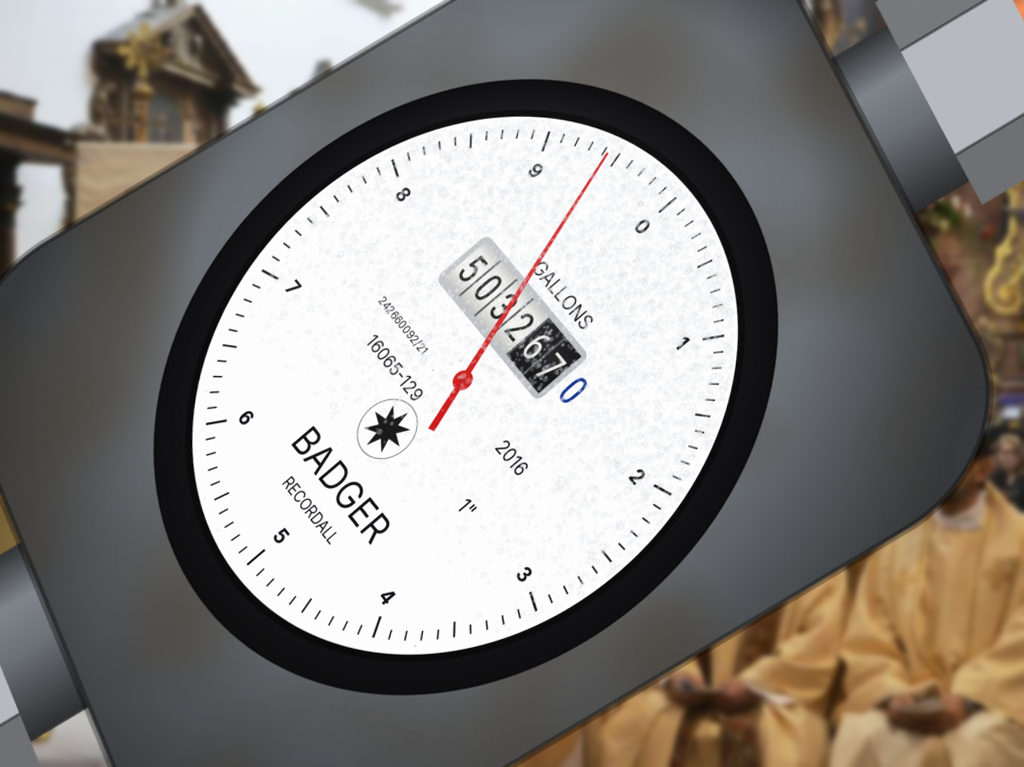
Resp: 5032669.4 gal
